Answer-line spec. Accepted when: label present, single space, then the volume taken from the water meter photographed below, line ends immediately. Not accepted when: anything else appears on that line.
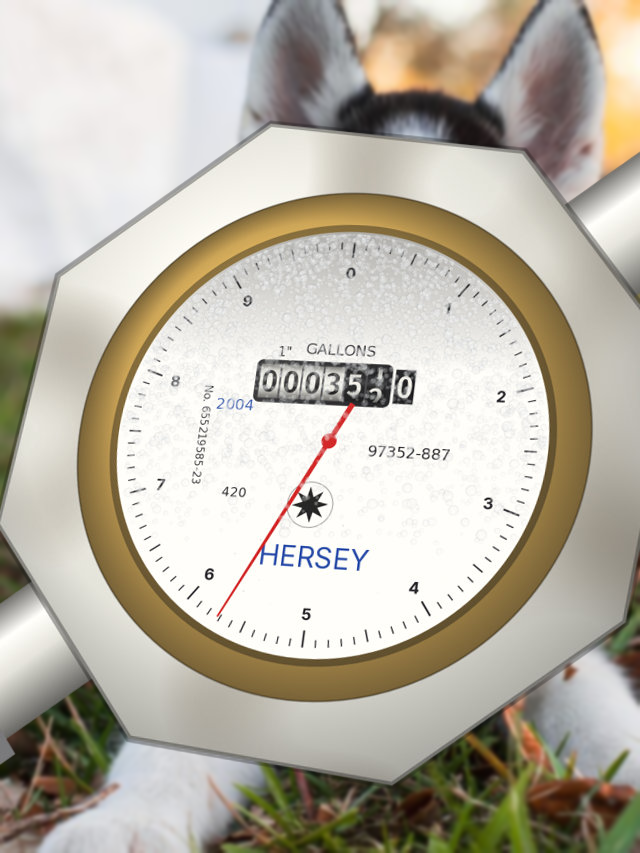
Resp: 3515.7 gal
